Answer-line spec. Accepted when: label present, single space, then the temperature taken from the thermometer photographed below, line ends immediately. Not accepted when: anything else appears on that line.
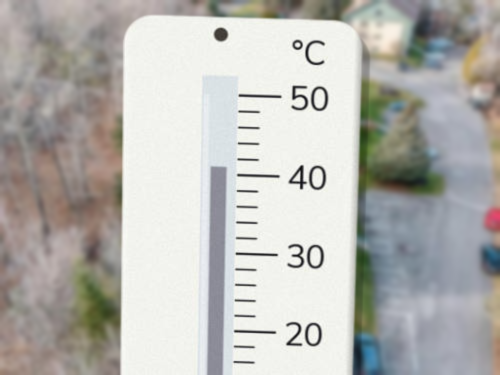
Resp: 41 °C
